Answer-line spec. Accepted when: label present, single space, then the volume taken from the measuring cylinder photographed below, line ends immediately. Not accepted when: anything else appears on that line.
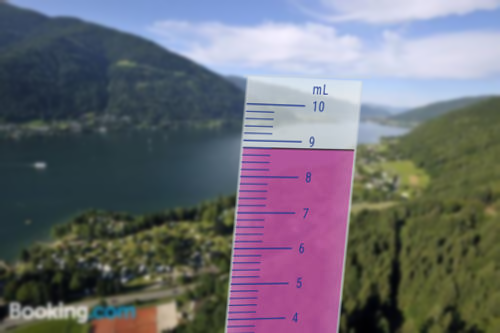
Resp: 8.8 mL
